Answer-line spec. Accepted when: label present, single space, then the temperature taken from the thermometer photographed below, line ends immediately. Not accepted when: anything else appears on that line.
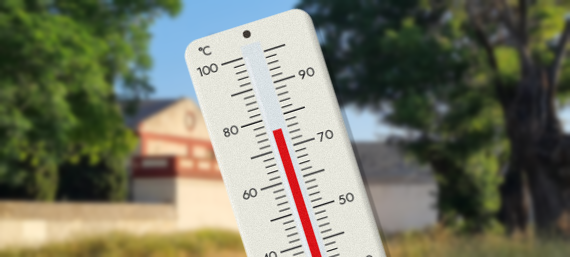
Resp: 76 °C
